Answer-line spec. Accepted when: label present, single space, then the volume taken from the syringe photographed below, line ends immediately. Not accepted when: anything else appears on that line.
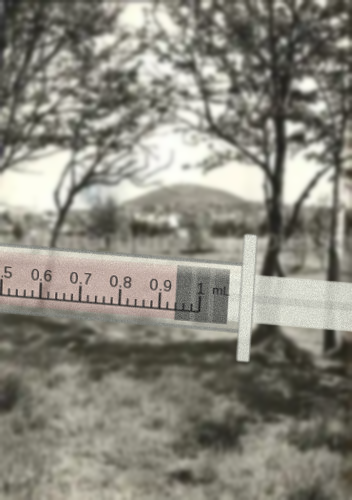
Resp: 0.94 mL
